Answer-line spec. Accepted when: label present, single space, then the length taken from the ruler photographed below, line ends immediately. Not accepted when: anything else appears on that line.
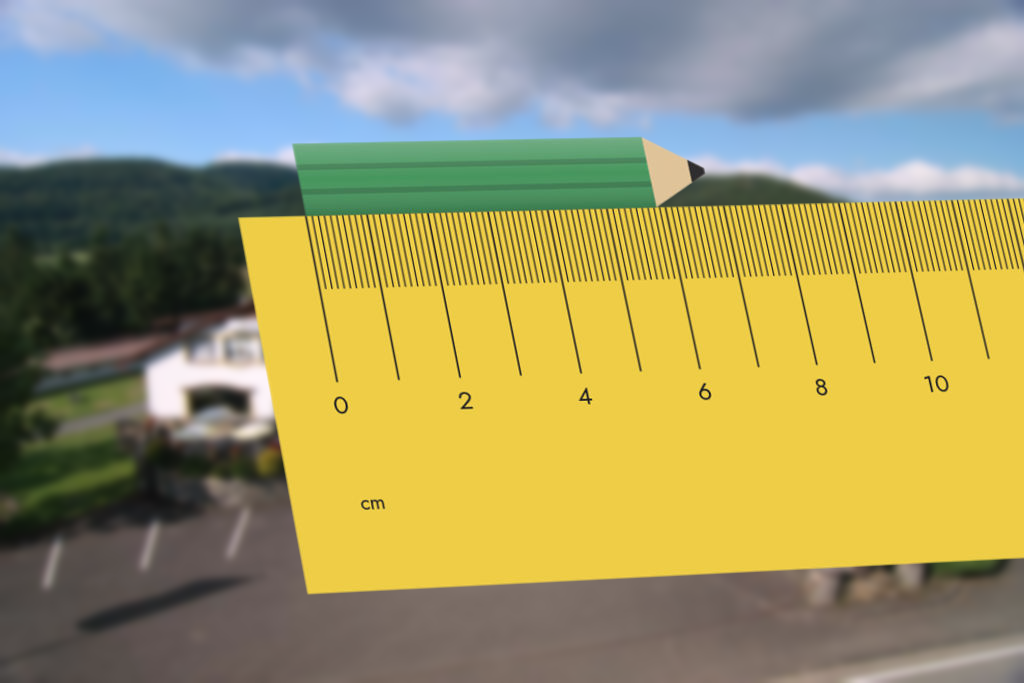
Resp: 6.8 cm
